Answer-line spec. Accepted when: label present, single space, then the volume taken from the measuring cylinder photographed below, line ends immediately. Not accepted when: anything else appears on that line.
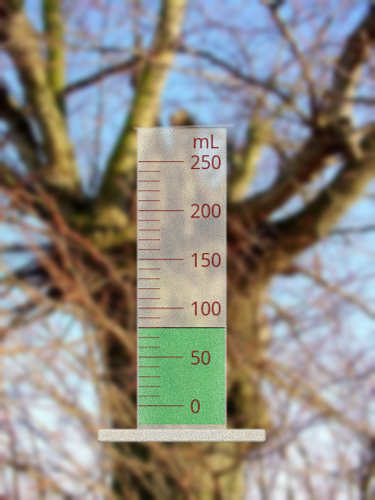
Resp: 80 mL
